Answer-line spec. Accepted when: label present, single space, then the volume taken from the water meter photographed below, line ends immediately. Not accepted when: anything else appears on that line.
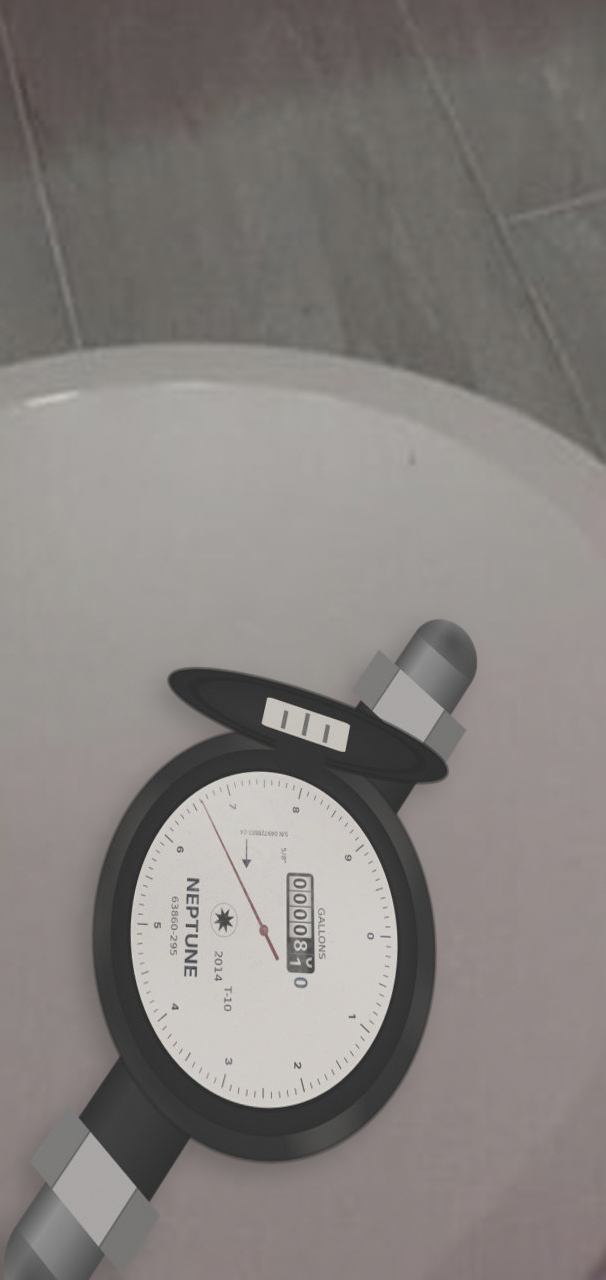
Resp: 806.6 gal
